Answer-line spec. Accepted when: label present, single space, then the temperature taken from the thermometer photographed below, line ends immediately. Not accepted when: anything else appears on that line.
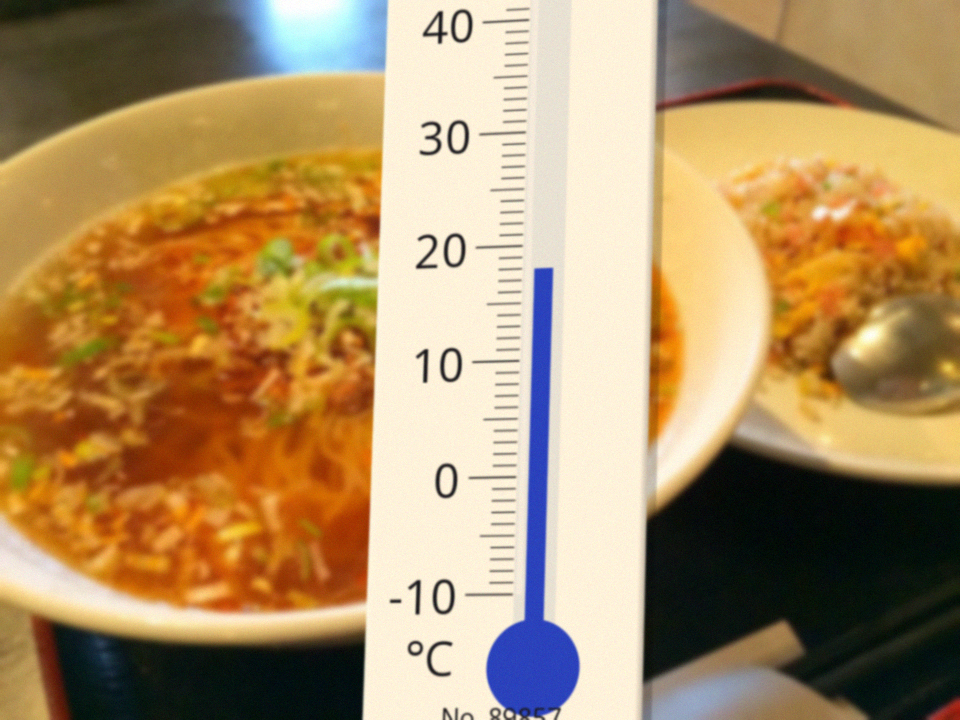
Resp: 18 °C
